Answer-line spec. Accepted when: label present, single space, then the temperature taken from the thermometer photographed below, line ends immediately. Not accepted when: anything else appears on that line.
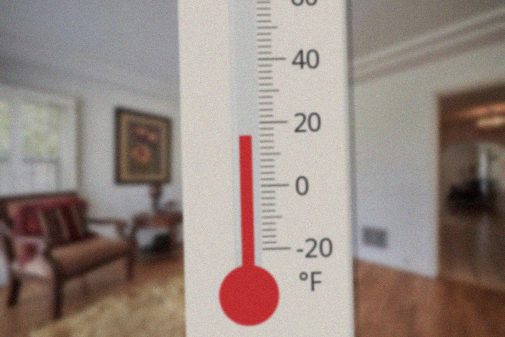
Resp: 16 °F
